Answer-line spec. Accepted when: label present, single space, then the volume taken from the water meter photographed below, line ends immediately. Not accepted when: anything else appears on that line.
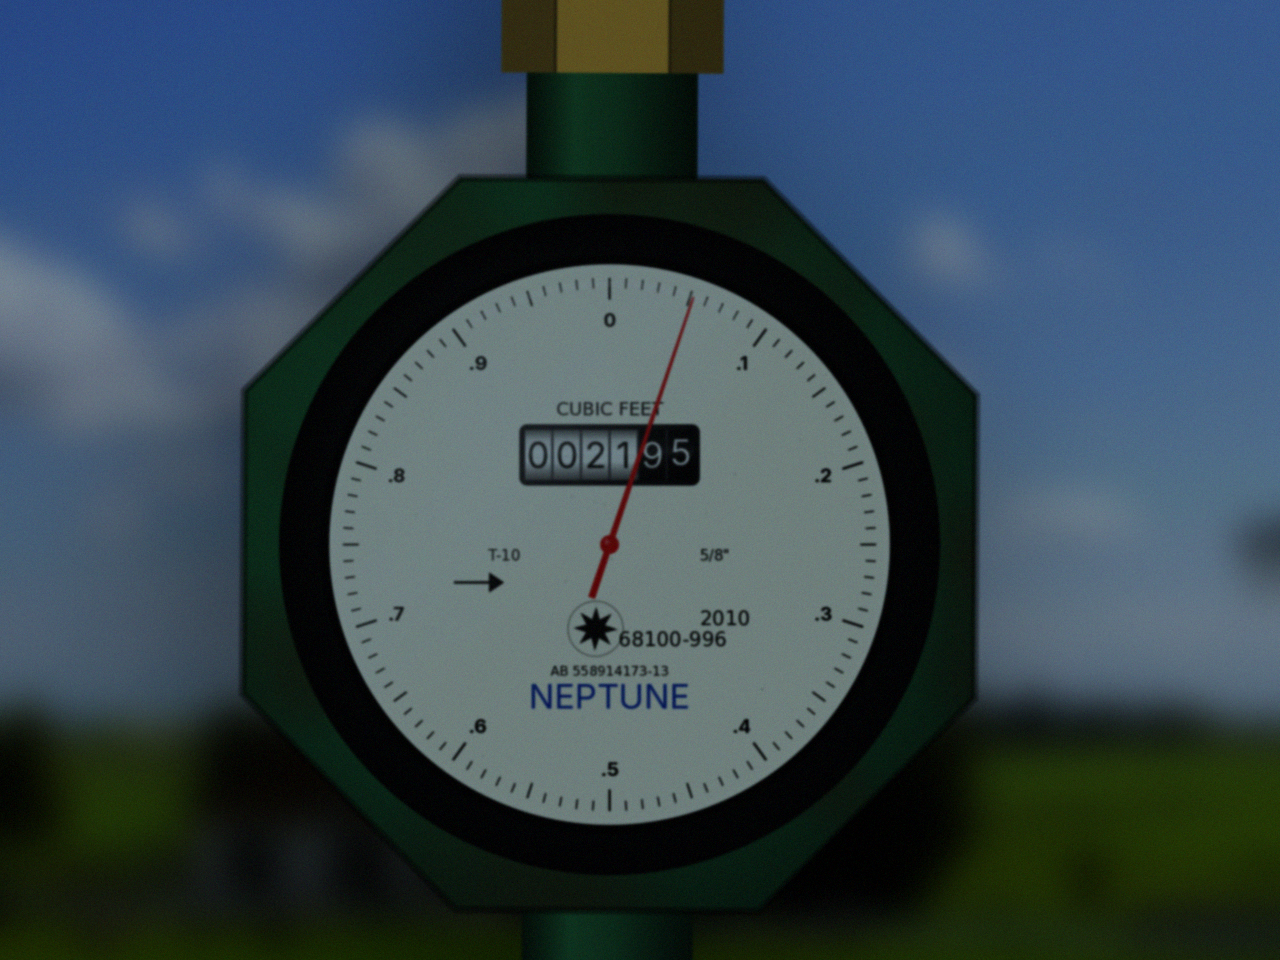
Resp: 2195.05 ft³
